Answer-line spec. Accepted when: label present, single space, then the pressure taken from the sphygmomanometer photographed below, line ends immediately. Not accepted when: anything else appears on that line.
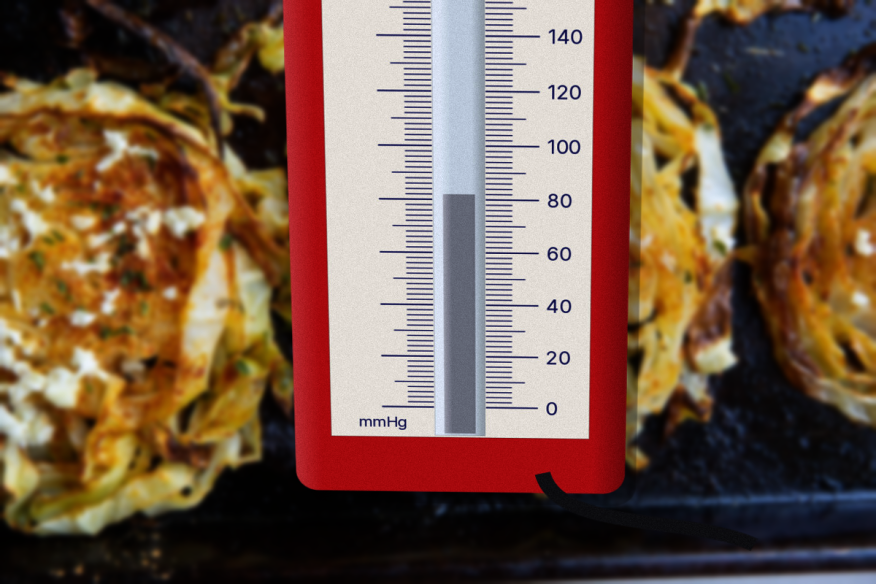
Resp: 82 mmHg
